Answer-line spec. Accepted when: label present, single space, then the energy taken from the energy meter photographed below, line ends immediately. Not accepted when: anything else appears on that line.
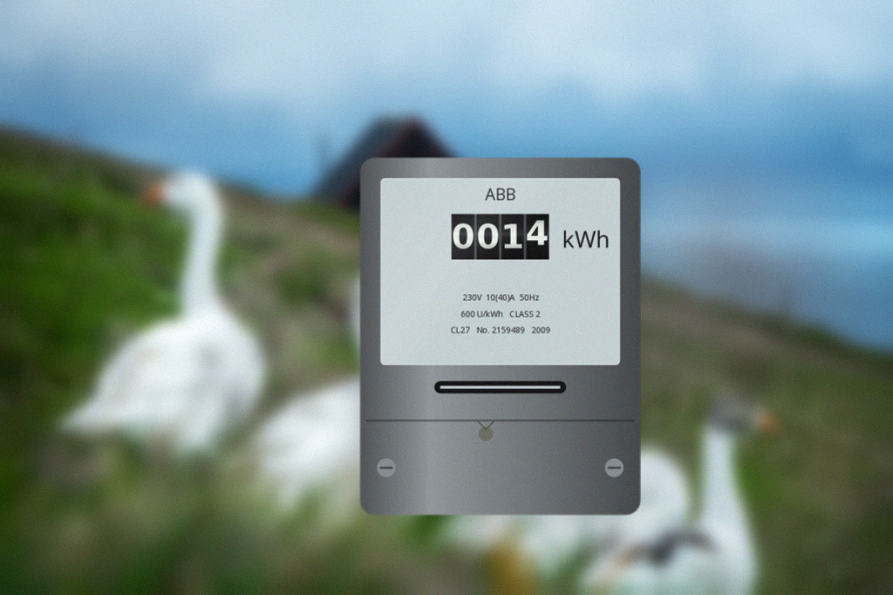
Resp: 14 kWh
